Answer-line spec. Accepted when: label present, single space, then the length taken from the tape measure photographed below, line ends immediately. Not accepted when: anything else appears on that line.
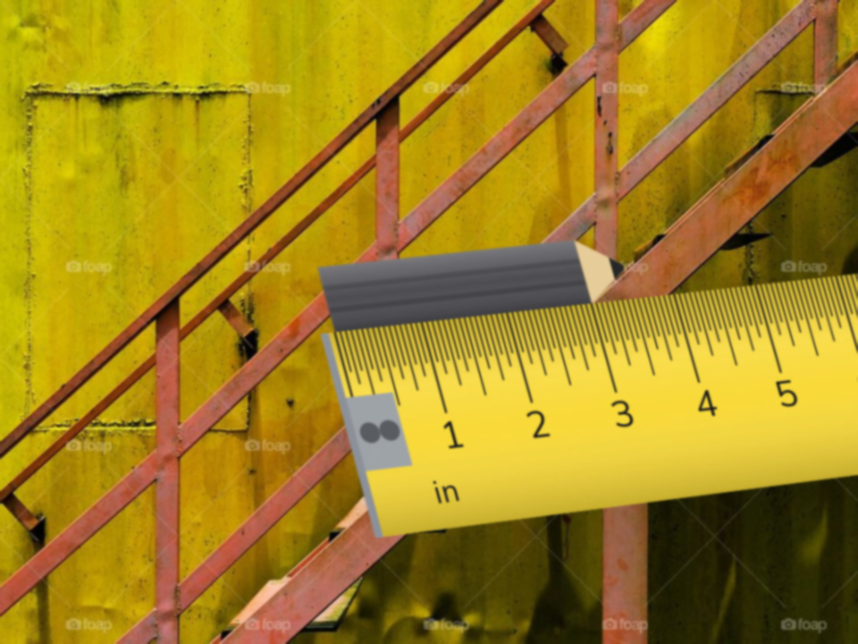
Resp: 3.5 in
